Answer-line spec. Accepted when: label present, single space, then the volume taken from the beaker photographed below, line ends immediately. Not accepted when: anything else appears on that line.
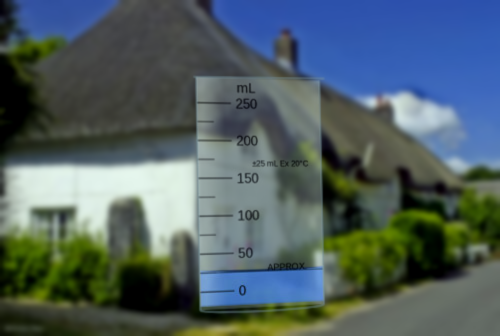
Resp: 25 mL
